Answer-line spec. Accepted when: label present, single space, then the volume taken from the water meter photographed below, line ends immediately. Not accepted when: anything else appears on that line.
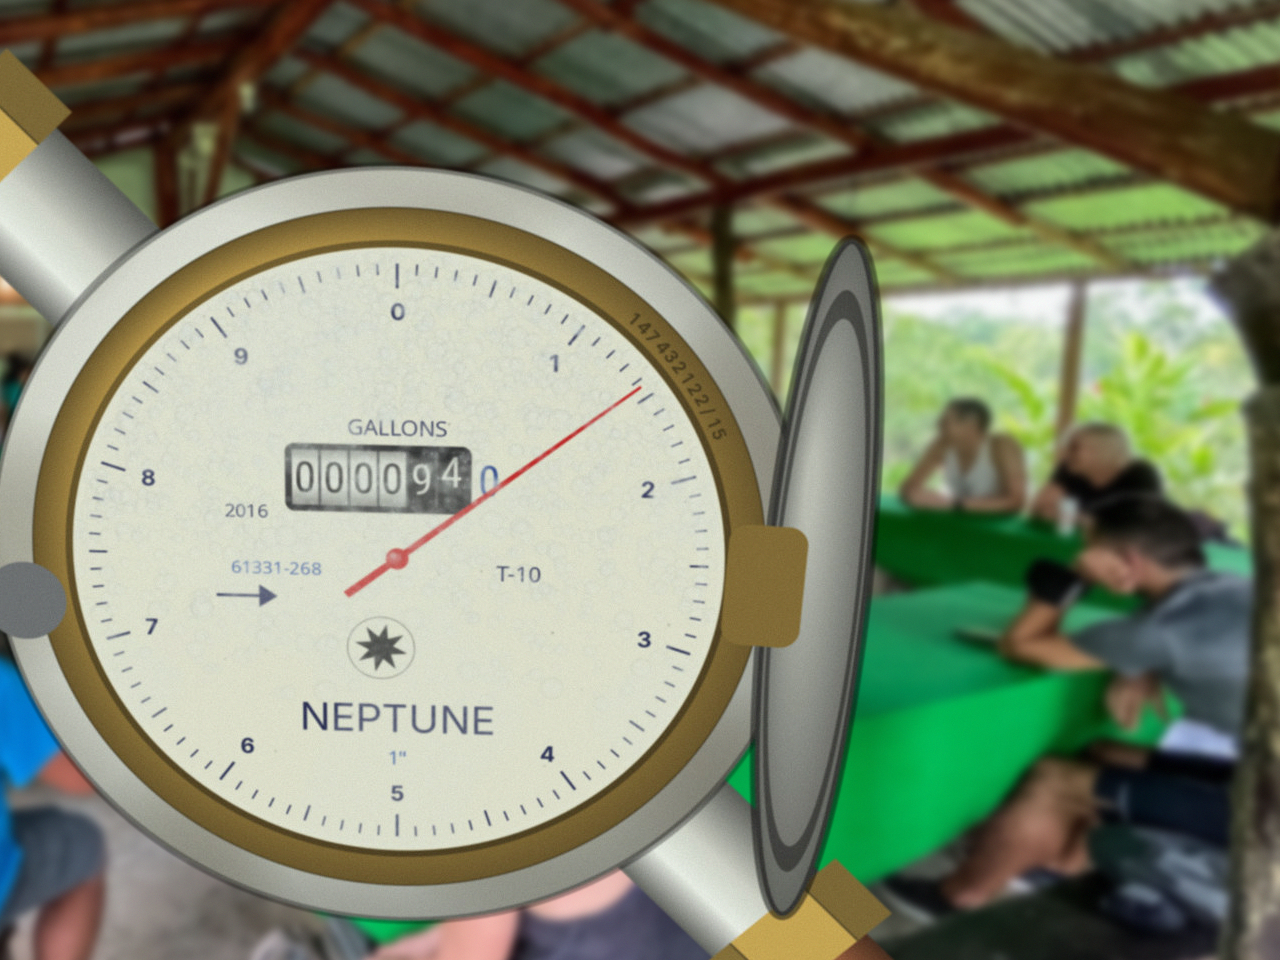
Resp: 941.4 gal
